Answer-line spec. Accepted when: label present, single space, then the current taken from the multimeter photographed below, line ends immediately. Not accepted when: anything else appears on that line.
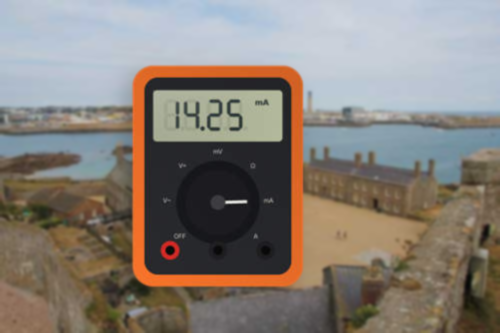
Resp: 14.25 mA
